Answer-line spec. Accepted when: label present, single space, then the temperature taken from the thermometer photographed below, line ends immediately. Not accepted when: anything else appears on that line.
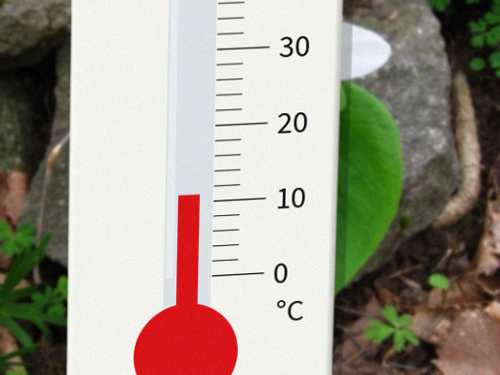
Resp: 11 °C
